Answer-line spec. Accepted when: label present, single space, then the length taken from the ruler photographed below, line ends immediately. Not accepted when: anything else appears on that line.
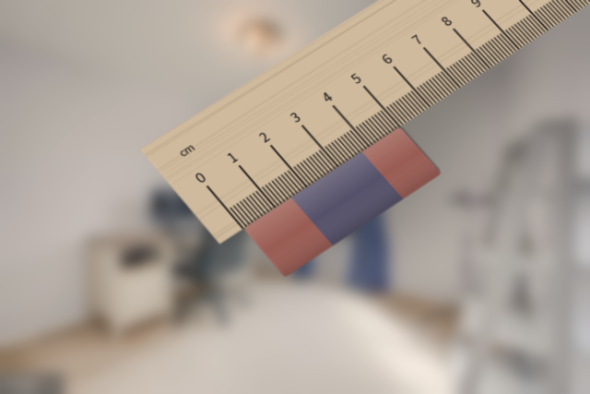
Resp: 5 cm
